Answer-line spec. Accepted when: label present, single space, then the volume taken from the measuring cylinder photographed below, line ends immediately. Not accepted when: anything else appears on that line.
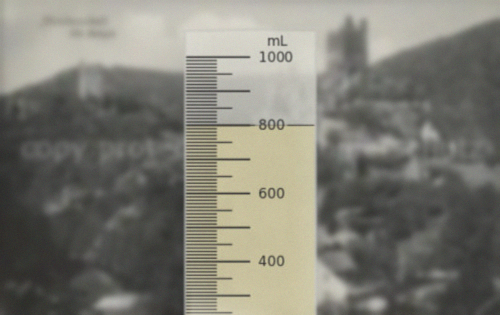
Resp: 800 mL
